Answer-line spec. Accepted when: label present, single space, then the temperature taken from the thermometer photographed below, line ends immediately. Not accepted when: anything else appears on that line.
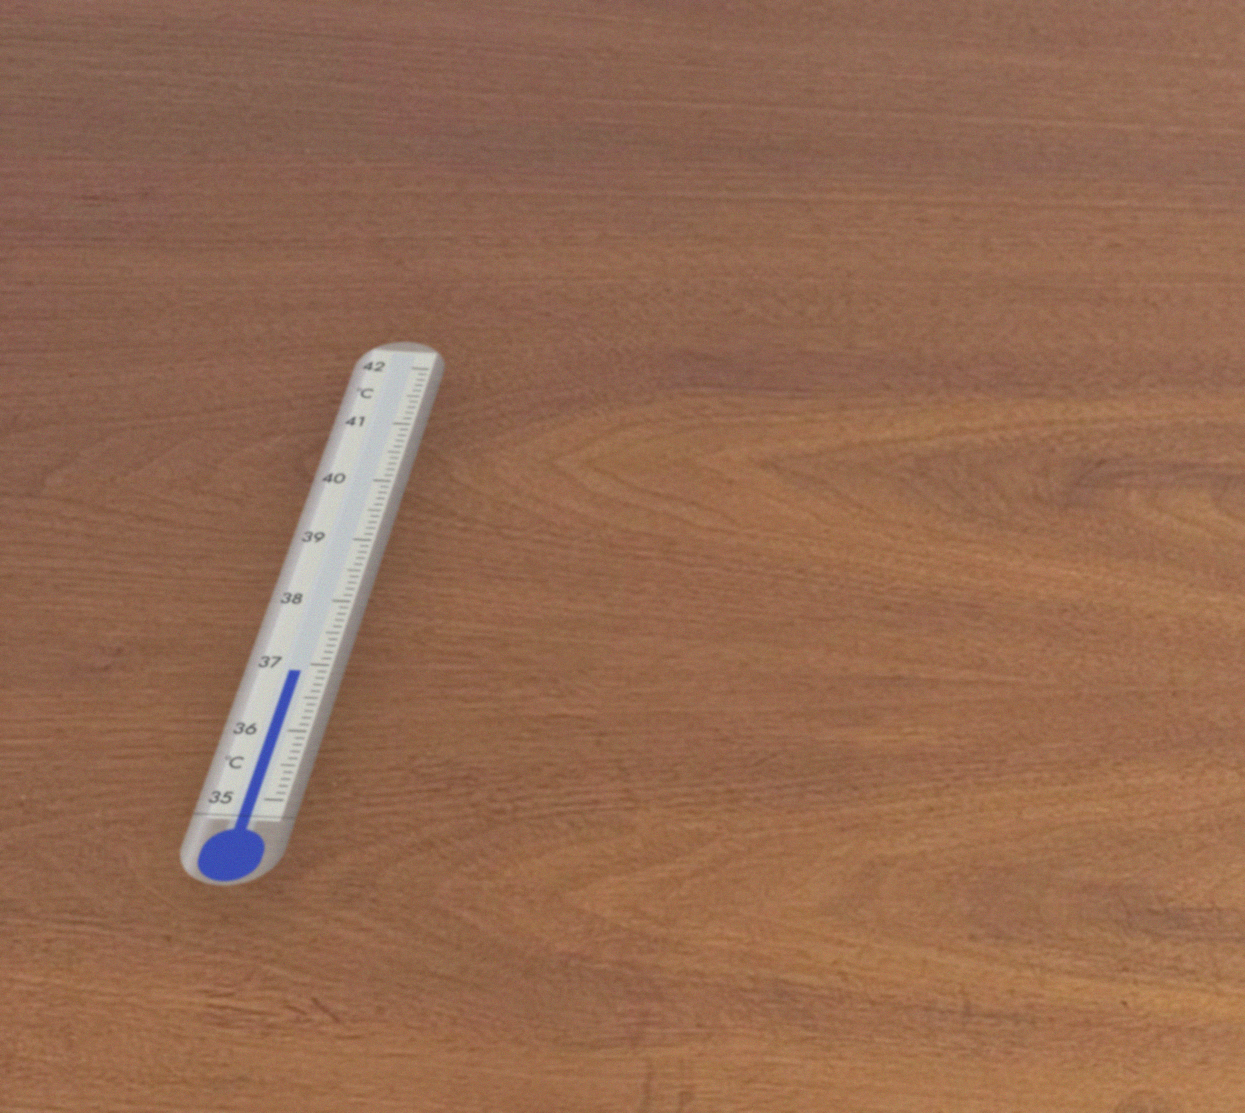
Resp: 36.9 °C
